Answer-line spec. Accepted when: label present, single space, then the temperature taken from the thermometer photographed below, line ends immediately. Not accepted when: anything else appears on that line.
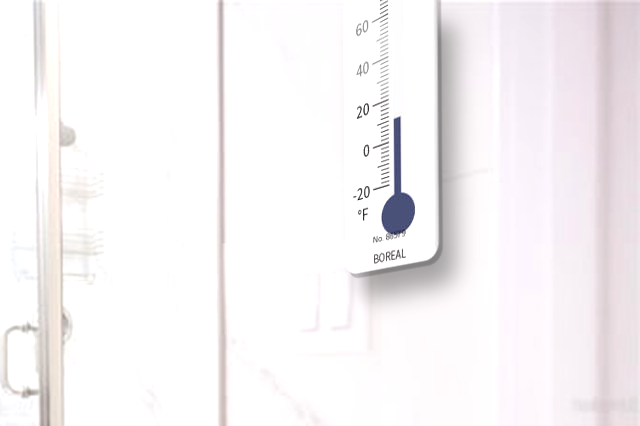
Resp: 10 °F
